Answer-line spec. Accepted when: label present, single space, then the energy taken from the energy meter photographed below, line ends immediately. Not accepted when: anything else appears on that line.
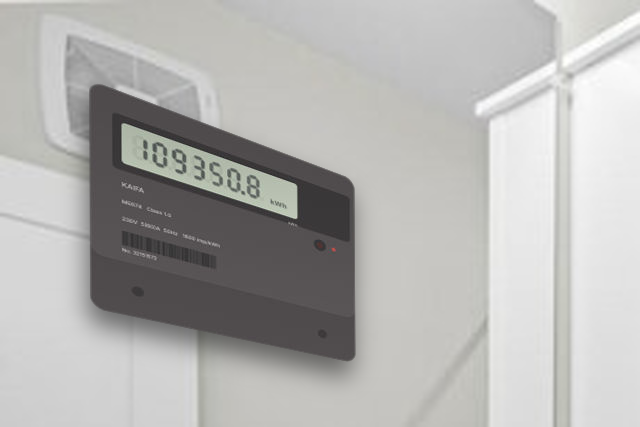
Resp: 109350.8 kWh
